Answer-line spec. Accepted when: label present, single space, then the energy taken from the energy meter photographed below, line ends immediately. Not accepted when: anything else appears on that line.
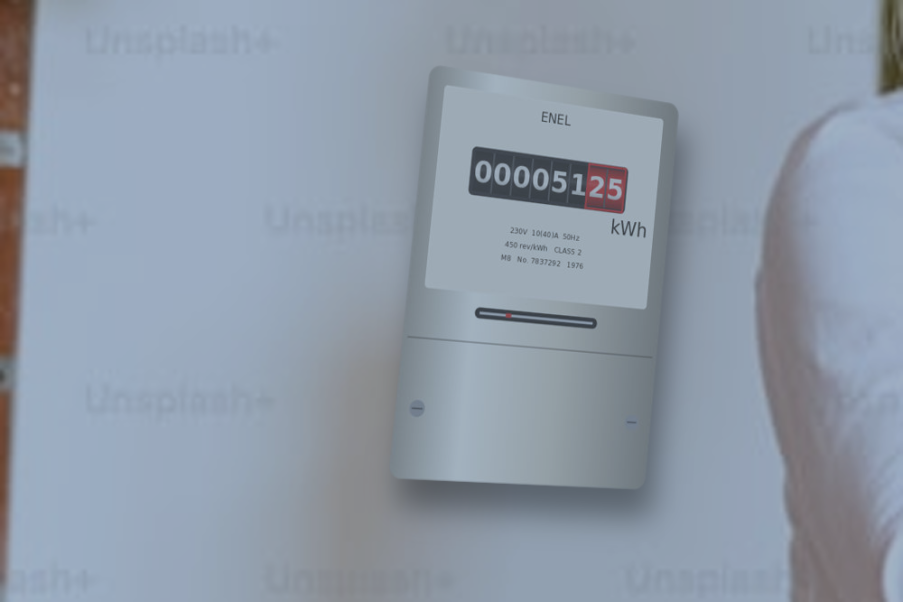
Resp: 51.25 kWh
